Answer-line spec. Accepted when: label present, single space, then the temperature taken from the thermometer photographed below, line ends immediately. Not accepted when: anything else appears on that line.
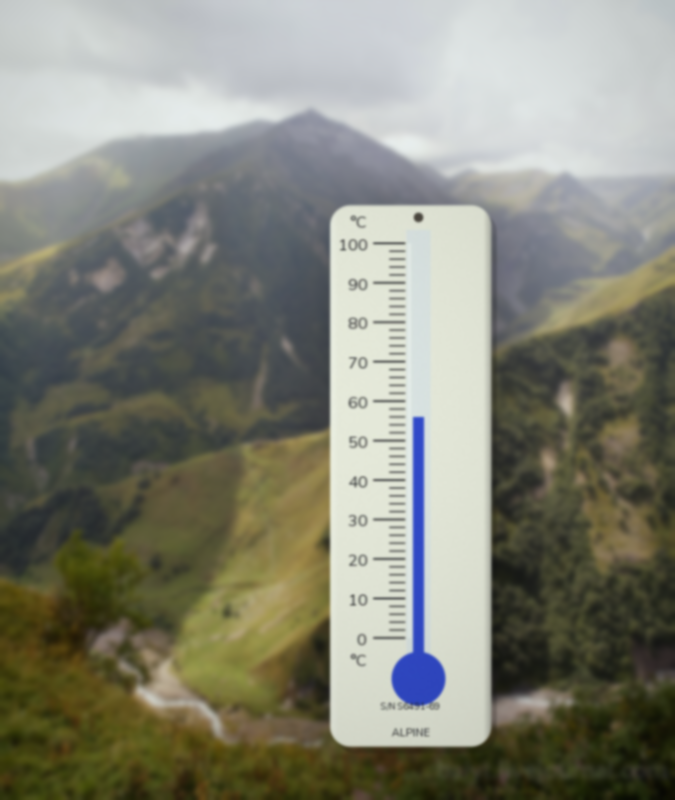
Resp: 56 °C
